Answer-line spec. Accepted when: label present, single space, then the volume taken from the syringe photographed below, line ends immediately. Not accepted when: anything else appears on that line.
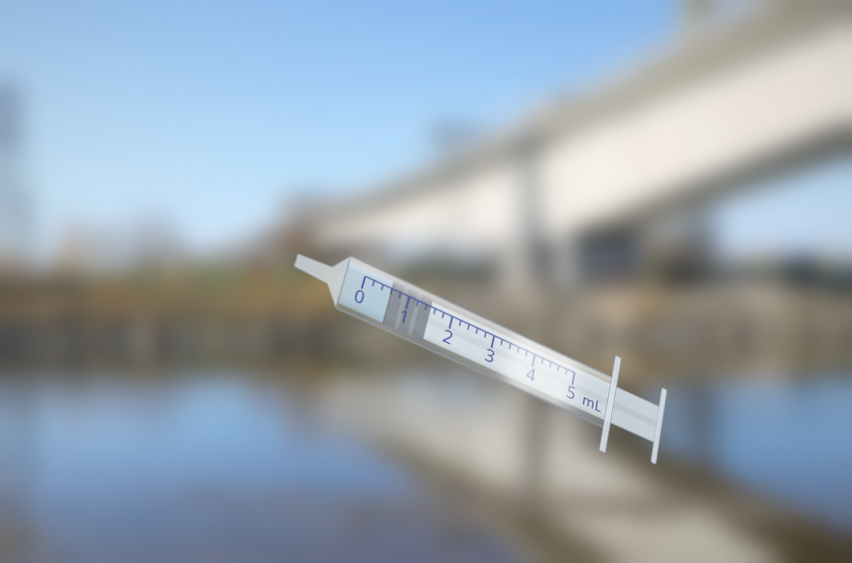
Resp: 0.6 mL
